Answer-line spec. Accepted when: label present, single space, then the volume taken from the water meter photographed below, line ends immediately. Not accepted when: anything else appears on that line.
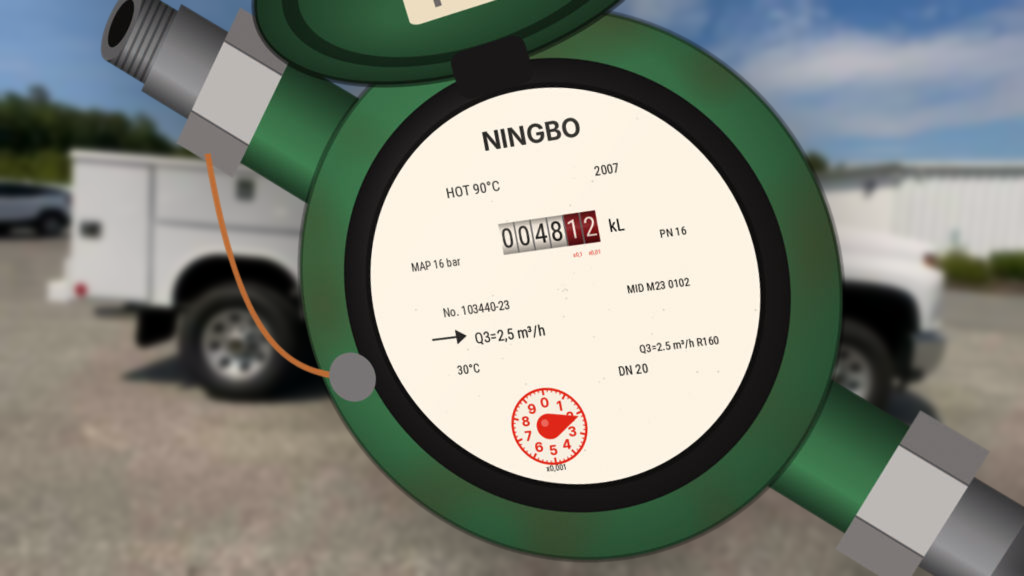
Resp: 48.122 kL
